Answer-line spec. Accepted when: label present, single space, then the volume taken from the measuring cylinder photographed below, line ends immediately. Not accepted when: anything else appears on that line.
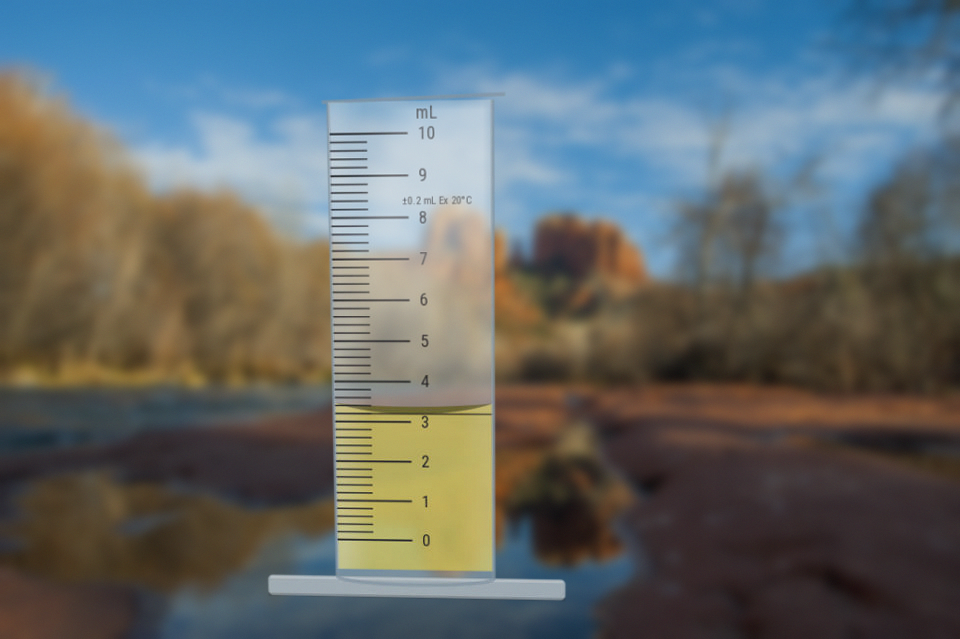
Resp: 3.2 mL
